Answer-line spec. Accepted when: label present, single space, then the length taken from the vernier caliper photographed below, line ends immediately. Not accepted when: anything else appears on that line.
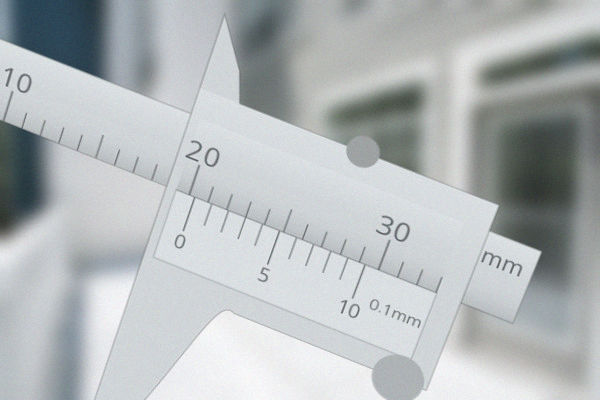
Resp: 20.3 mm
